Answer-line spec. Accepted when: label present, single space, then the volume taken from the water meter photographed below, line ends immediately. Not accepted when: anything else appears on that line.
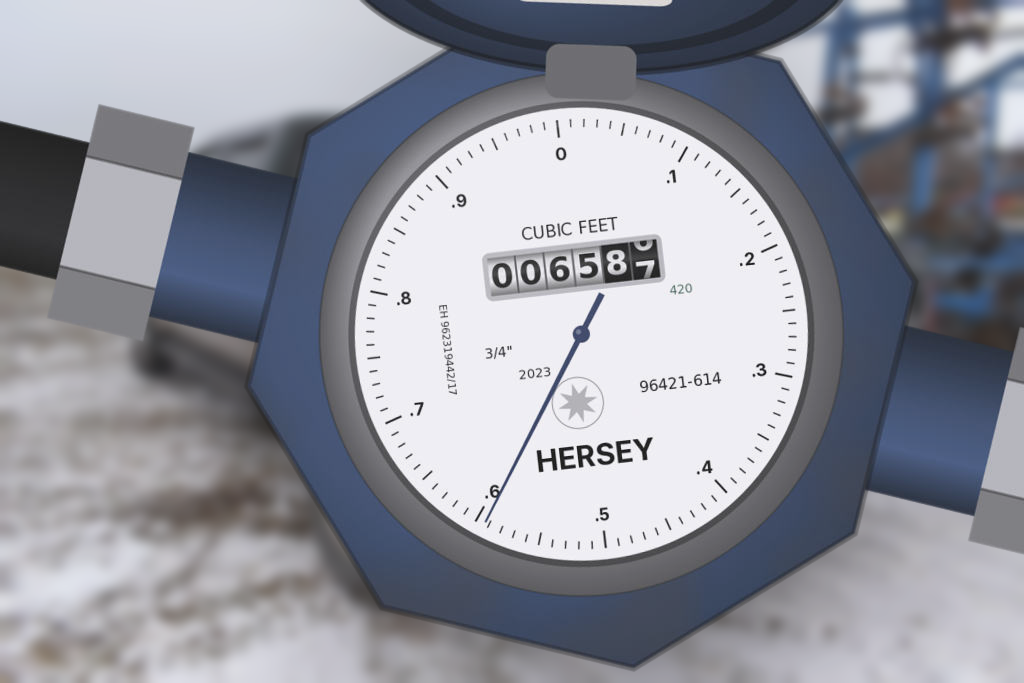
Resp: 6586.59 ft³
